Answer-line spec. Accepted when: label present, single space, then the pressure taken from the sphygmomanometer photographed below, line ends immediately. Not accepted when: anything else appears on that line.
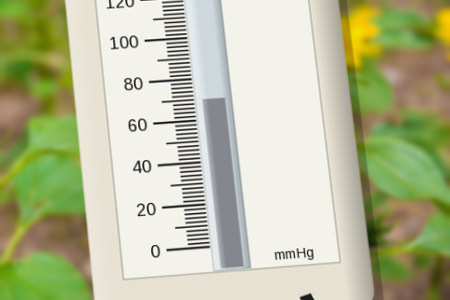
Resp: 70 mmHg
